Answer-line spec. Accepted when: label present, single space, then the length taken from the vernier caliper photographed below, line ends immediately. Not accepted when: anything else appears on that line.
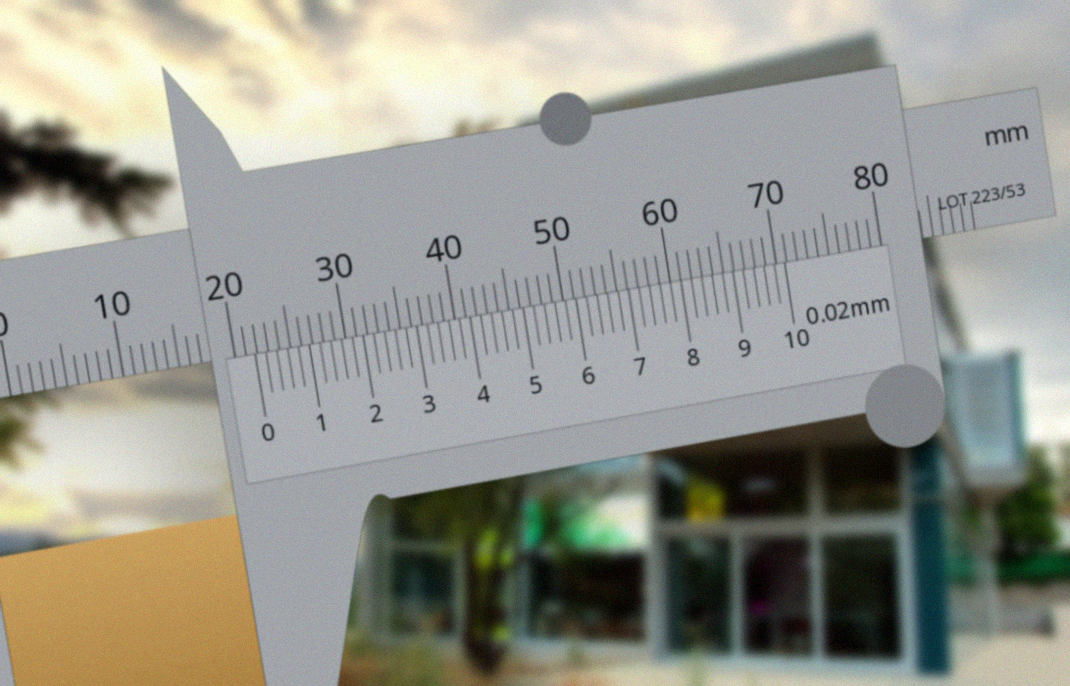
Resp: 21.8 mm
